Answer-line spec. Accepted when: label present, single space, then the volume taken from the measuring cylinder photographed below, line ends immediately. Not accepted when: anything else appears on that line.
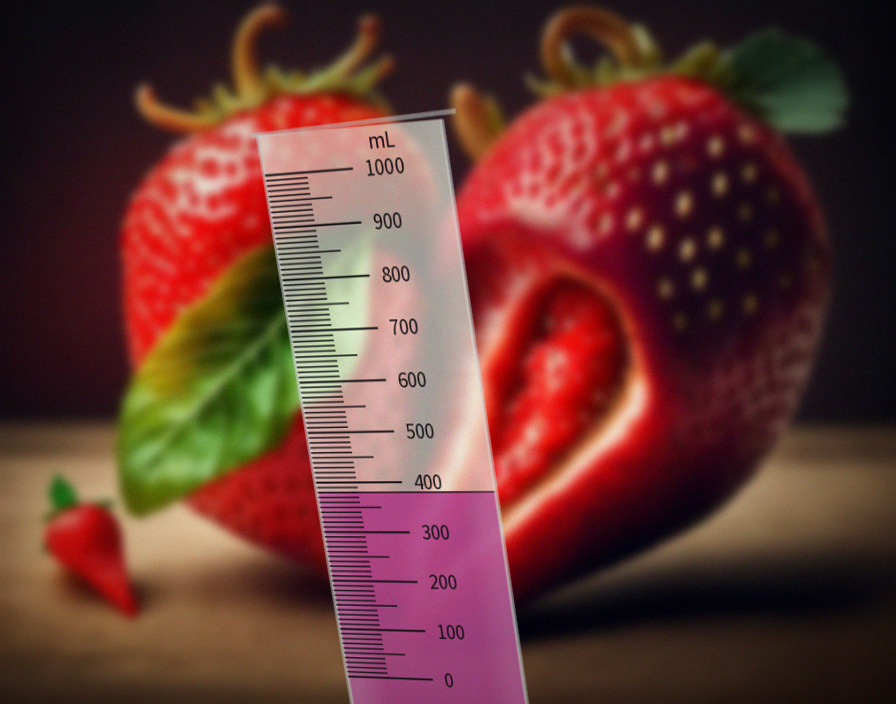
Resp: 380 mL
